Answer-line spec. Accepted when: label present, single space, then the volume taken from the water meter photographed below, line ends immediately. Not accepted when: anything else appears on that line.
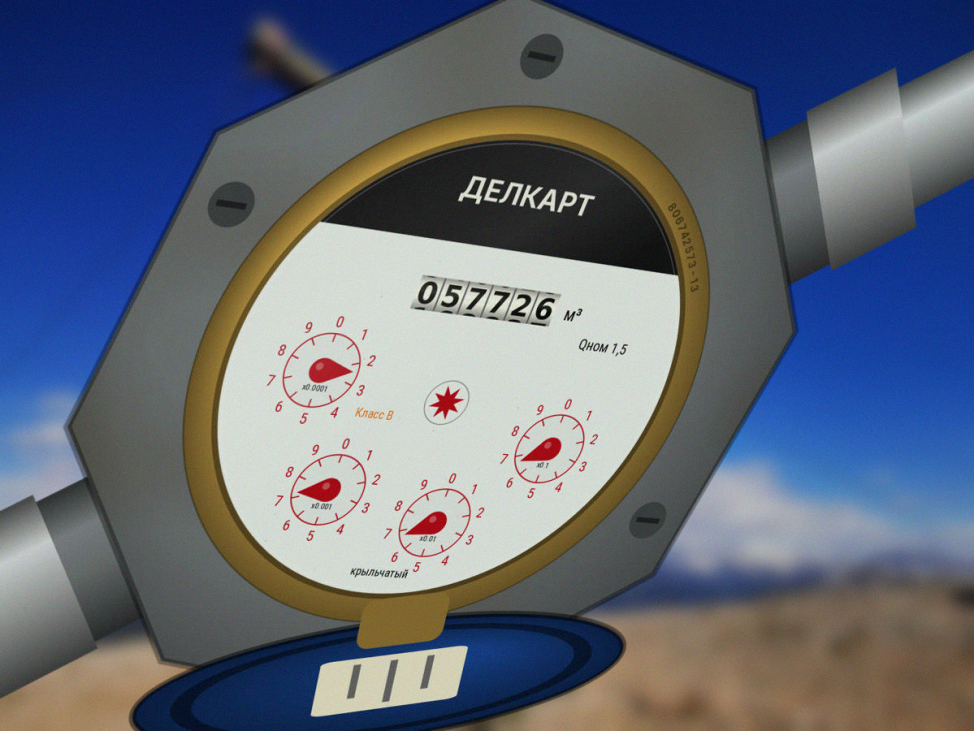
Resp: 57726.6672 m³
